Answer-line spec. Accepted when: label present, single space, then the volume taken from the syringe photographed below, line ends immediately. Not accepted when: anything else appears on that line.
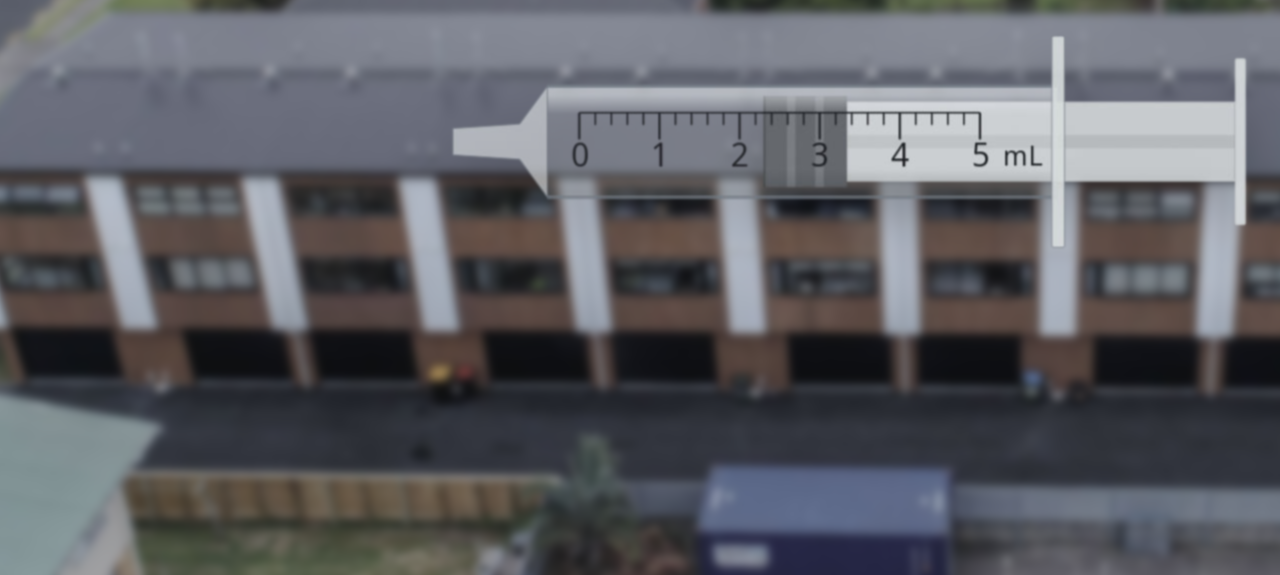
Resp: 2.3 mL
